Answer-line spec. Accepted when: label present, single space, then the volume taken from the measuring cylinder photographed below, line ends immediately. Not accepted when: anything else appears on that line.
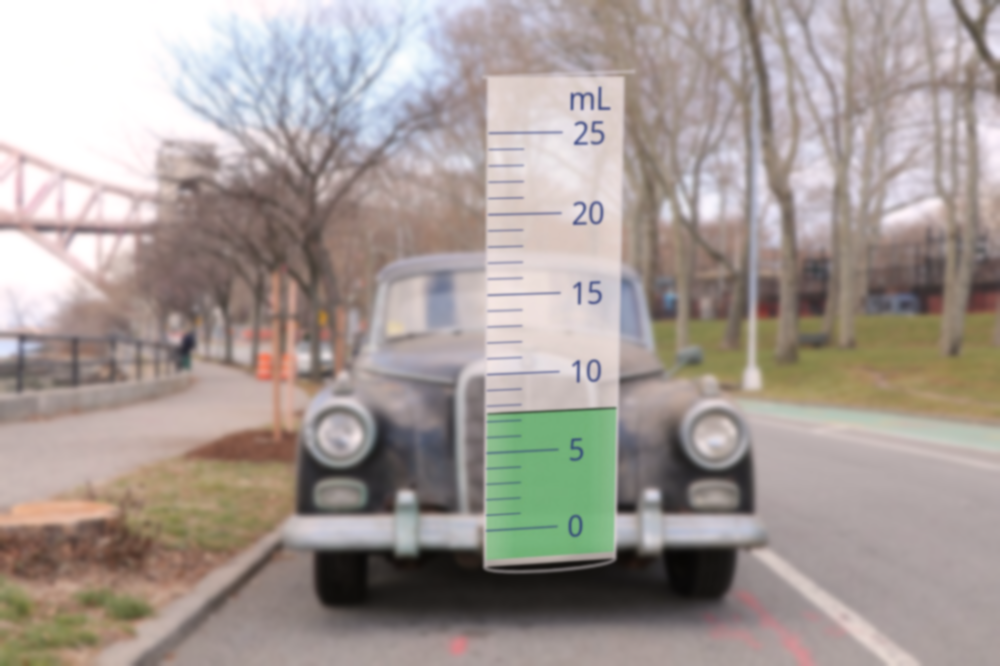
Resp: 7.5 mL
